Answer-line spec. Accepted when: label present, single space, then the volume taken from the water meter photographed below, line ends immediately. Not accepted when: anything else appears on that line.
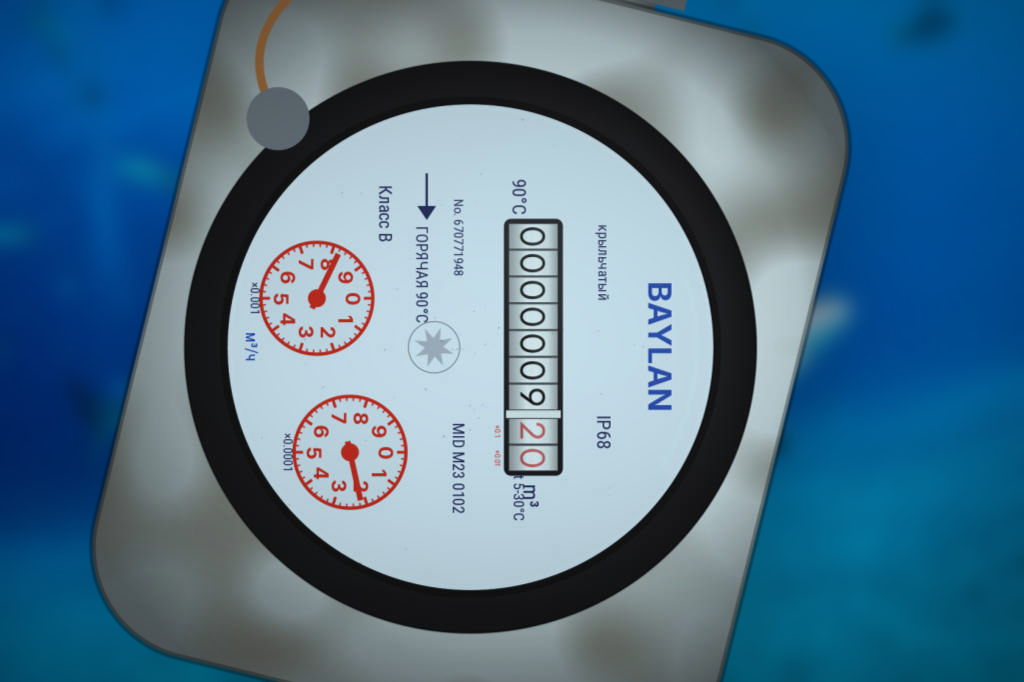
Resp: 9.2082 m³
